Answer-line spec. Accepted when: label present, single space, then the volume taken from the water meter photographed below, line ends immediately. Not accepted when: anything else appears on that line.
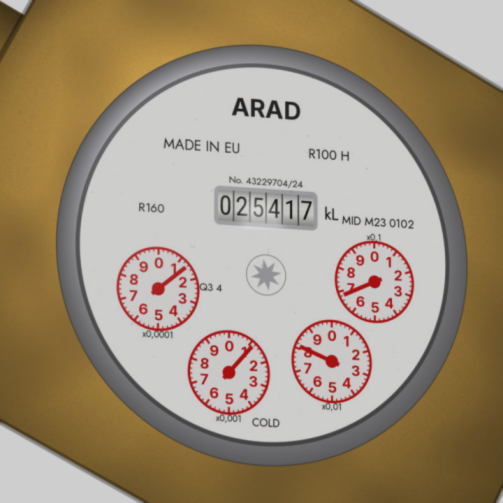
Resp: 25417.6811 kL
